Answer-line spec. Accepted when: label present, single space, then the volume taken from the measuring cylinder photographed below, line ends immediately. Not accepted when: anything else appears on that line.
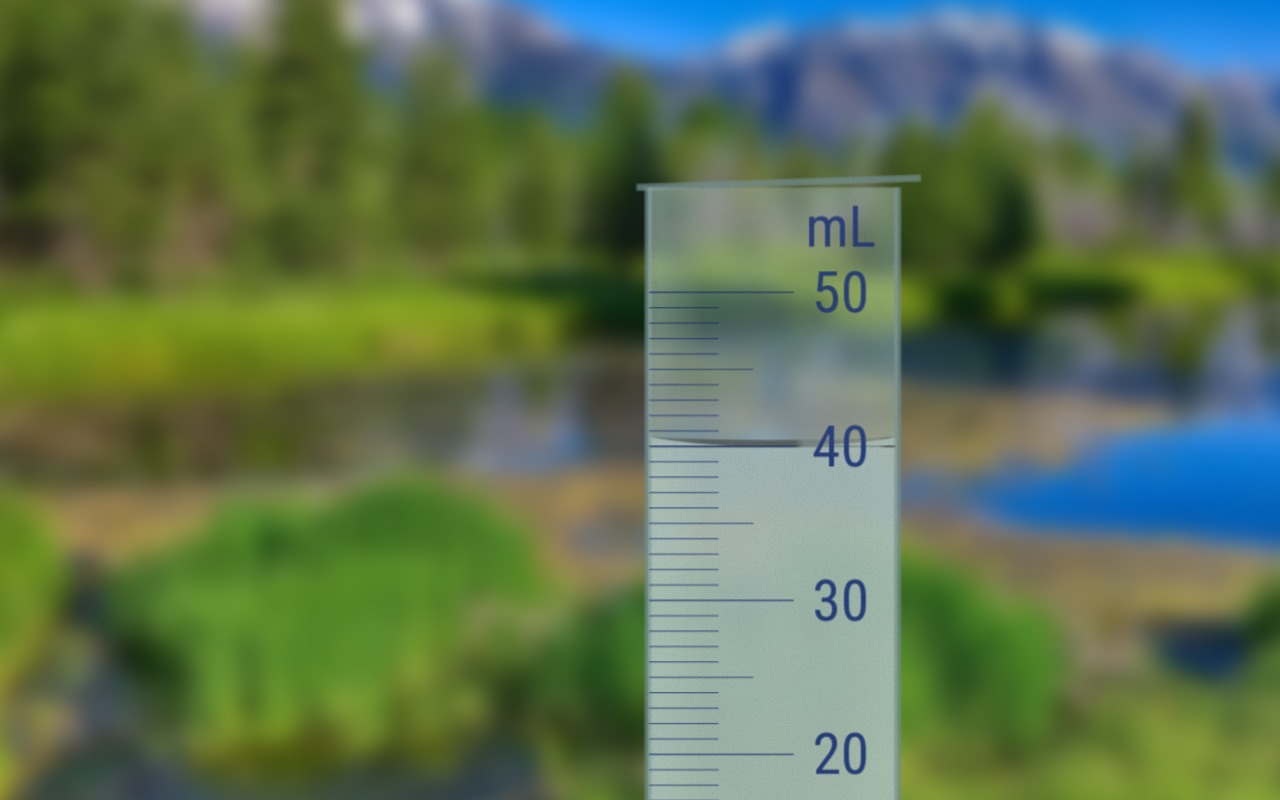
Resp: 40 mL
